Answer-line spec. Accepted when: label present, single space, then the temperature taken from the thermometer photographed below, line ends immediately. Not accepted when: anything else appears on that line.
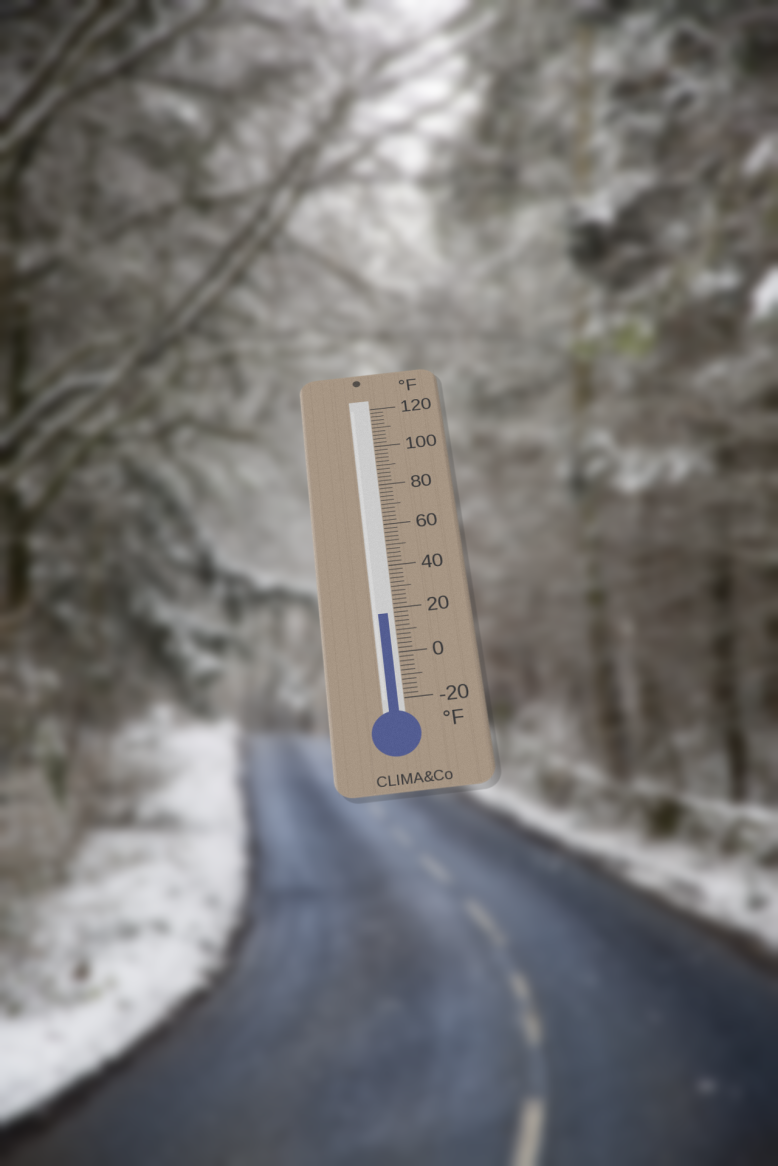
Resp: 18 °F
